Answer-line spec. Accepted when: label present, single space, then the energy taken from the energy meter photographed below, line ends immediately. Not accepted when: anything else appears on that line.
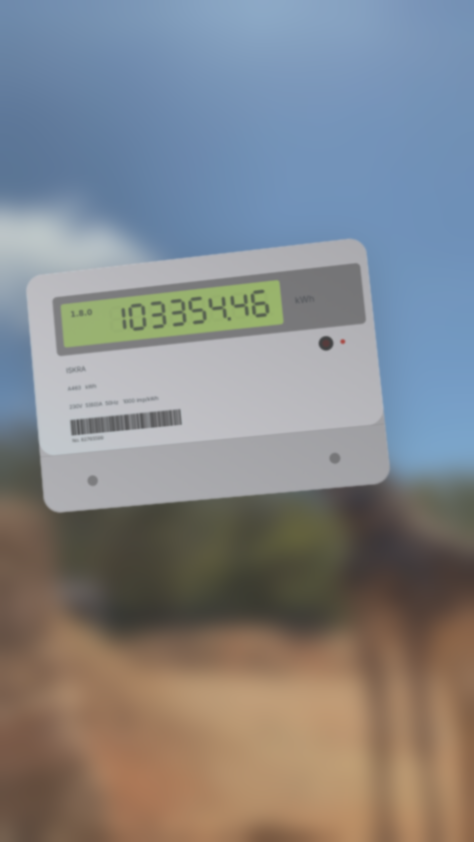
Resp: 103354.46 kWh
